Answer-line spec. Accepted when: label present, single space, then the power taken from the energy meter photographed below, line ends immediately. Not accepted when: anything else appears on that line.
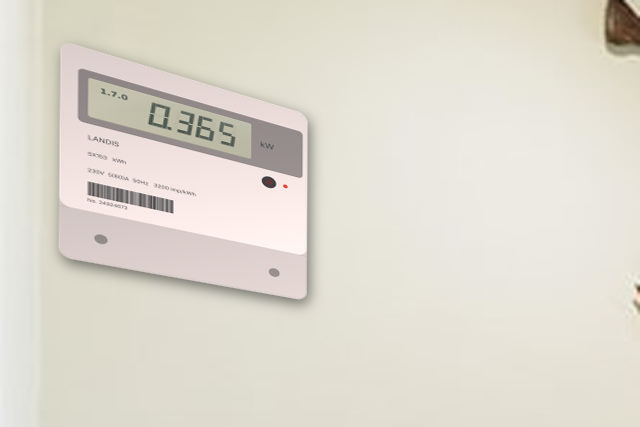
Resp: 0.365 kW
